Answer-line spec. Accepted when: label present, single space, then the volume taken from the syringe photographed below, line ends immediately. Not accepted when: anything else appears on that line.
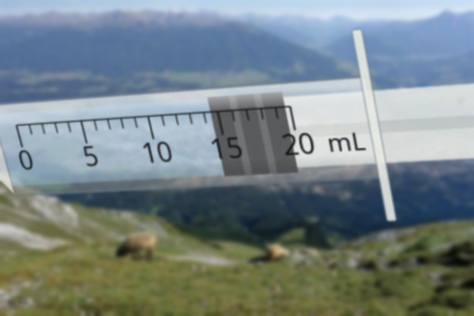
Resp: 14.5 mL
